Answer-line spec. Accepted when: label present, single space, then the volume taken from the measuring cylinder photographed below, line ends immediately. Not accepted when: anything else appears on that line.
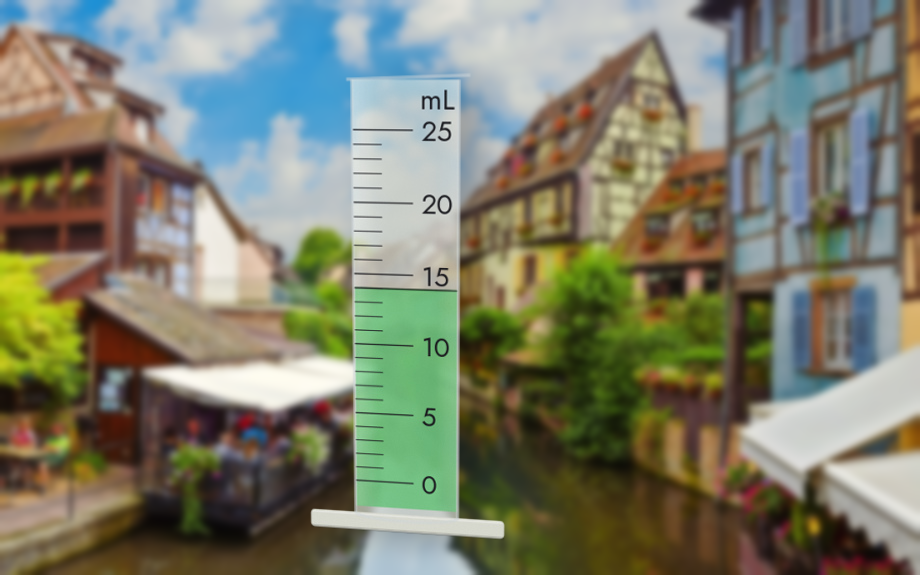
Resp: 14 mL
